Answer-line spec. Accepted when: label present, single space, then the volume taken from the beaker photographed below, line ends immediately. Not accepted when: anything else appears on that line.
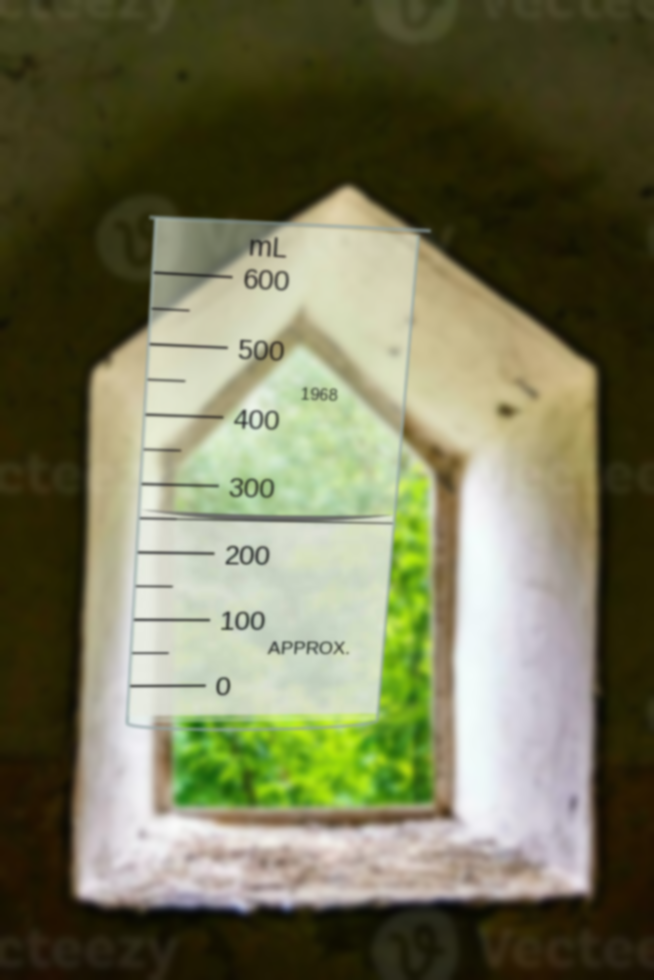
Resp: 250 mL
